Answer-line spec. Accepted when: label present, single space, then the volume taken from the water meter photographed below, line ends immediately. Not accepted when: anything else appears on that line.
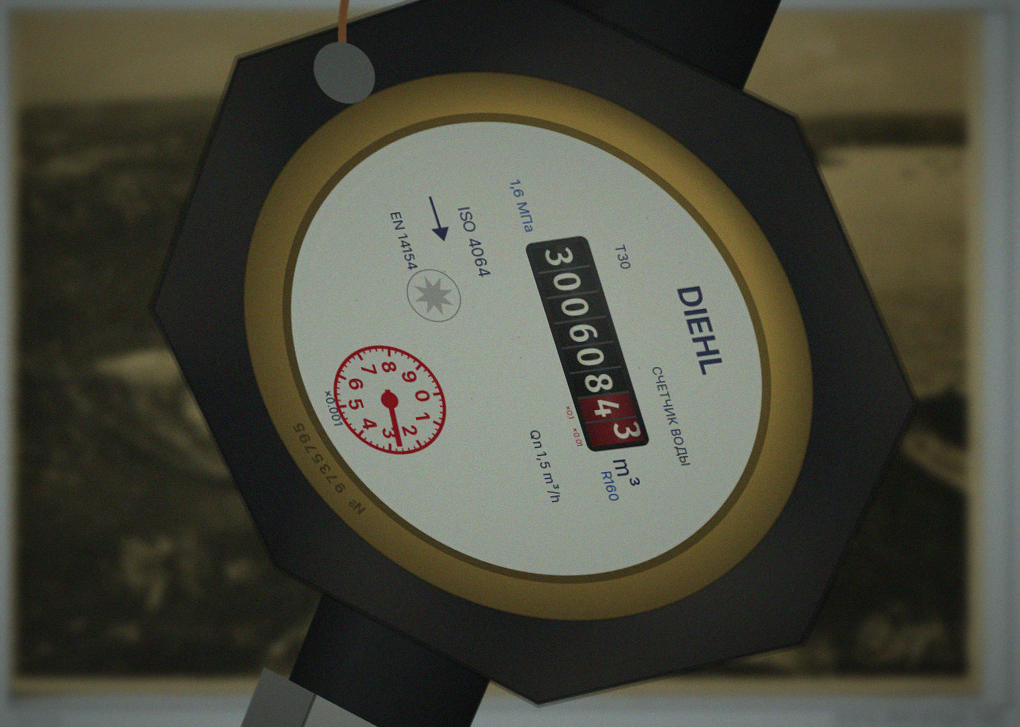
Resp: 300608.432 m³
